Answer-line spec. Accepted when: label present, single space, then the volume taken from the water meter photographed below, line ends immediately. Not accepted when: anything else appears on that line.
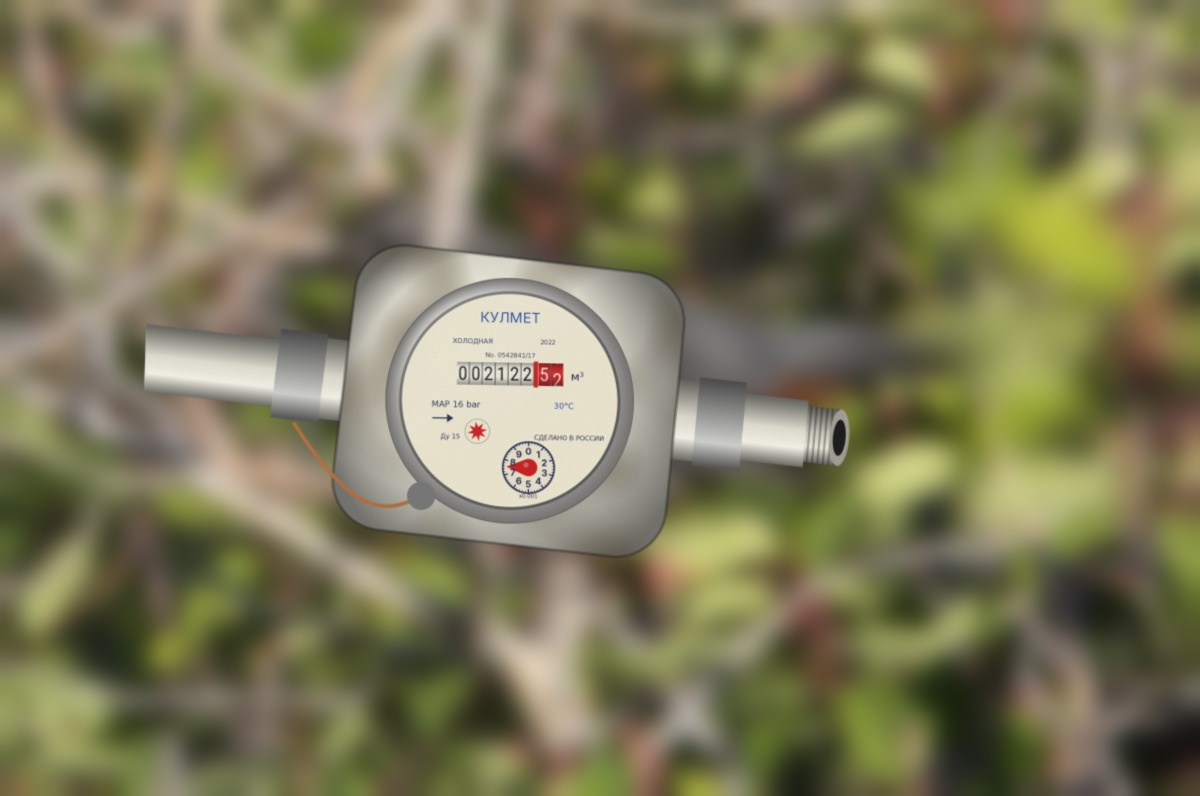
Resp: 2122.517 m³
